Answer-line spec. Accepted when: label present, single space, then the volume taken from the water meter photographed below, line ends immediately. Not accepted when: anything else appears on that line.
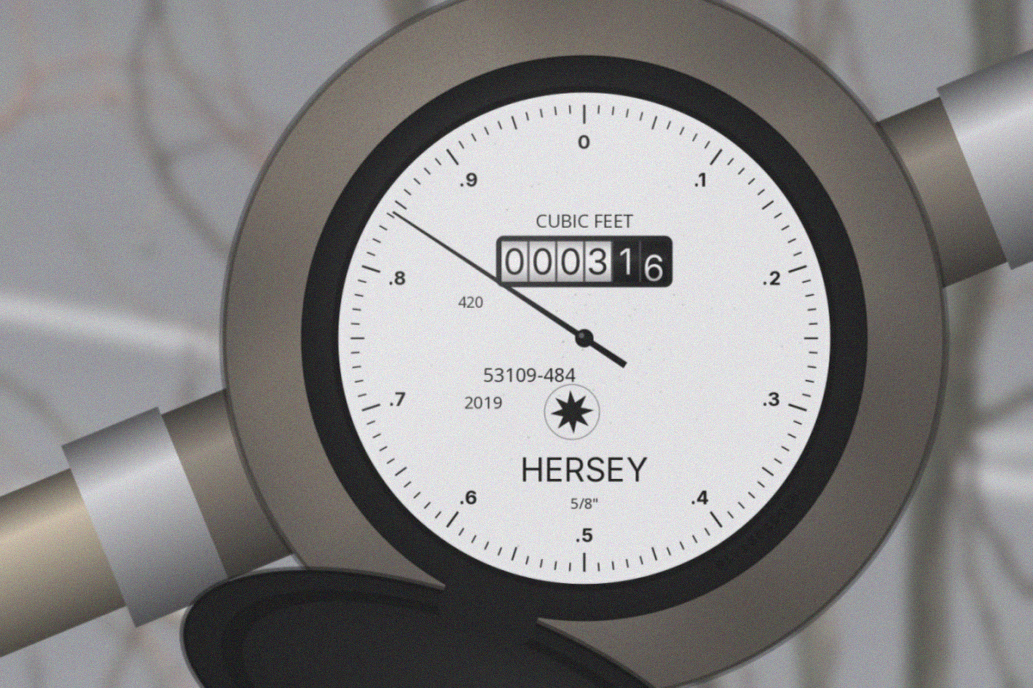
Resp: 315.84 ft³
